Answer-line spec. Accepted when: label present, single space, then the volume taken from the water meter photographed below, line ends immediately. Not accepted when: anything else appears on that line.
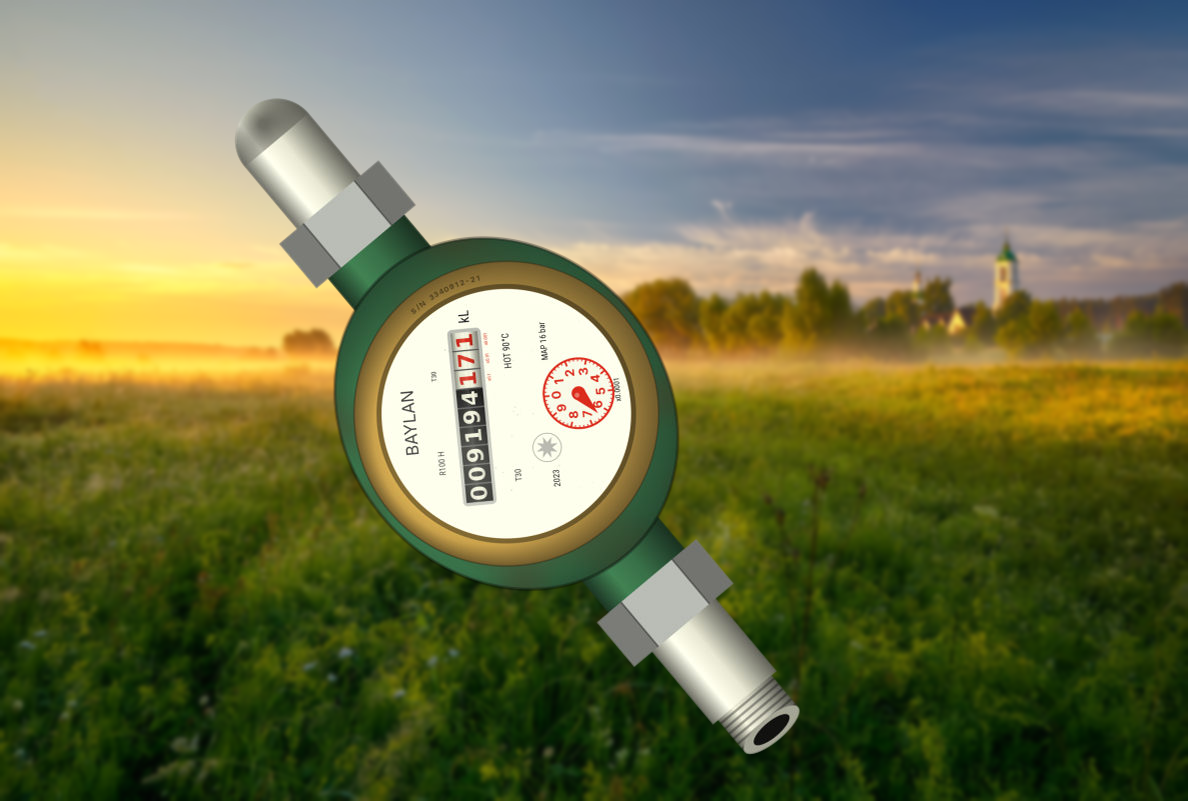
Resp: 9194.1716 kL
